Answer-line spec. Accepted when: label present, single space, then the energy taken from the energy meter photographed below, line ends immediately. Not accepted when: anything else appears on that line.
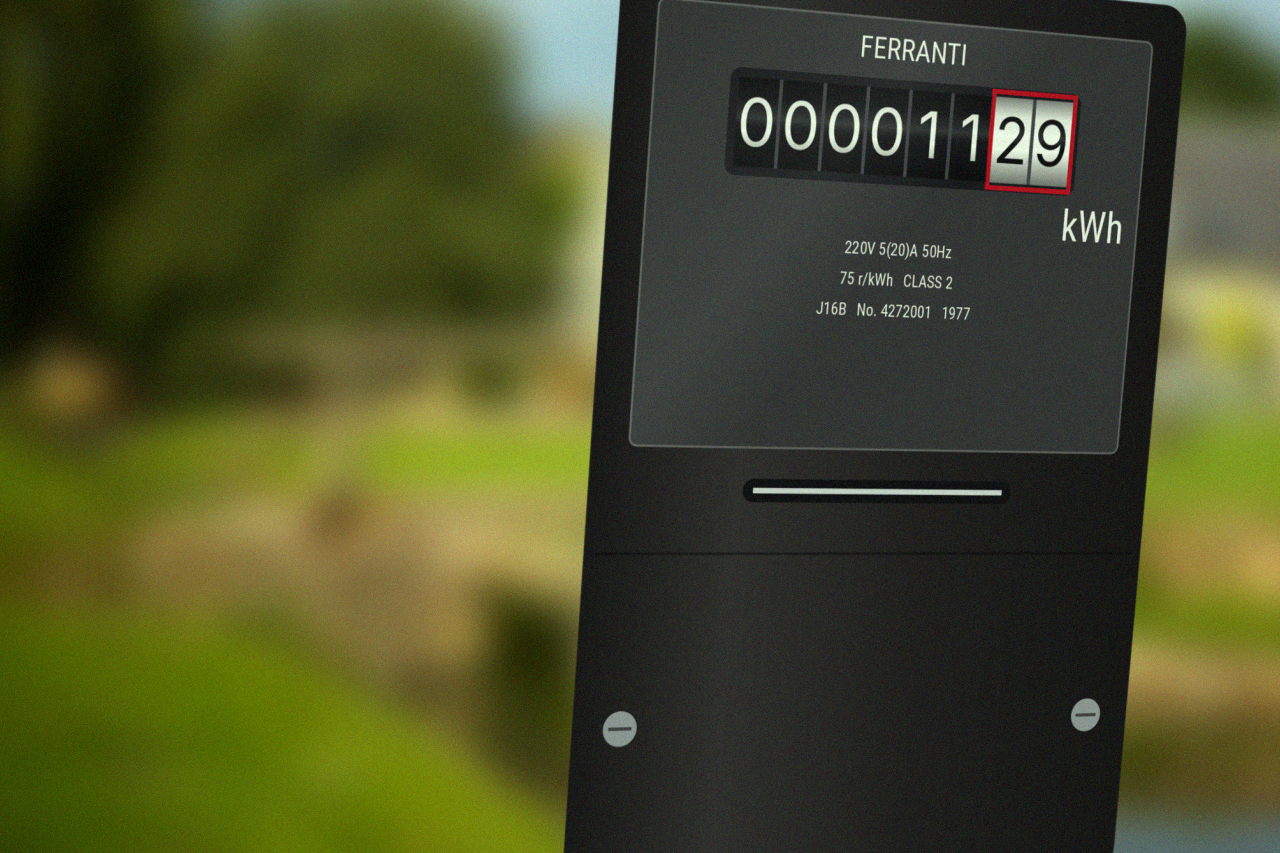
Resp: 11.29 kWh
